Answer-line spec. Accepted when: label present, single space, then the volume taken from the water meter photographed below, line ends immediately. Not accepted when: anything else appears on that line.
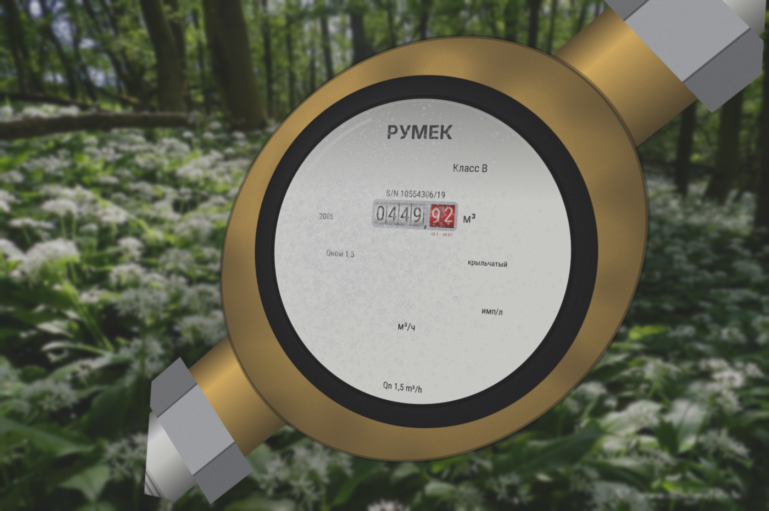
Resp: 449.92 m³
